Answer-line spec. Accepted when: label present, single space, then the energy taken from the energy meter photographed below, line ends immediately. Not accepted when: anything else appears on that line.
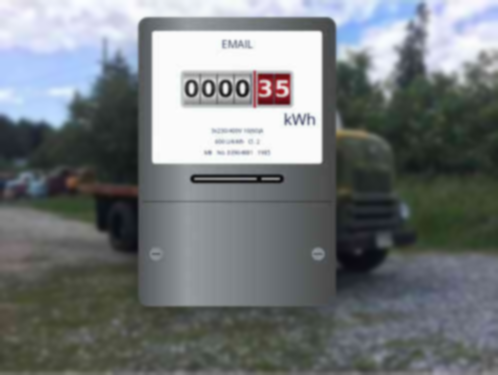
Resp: 0.35 kWh
